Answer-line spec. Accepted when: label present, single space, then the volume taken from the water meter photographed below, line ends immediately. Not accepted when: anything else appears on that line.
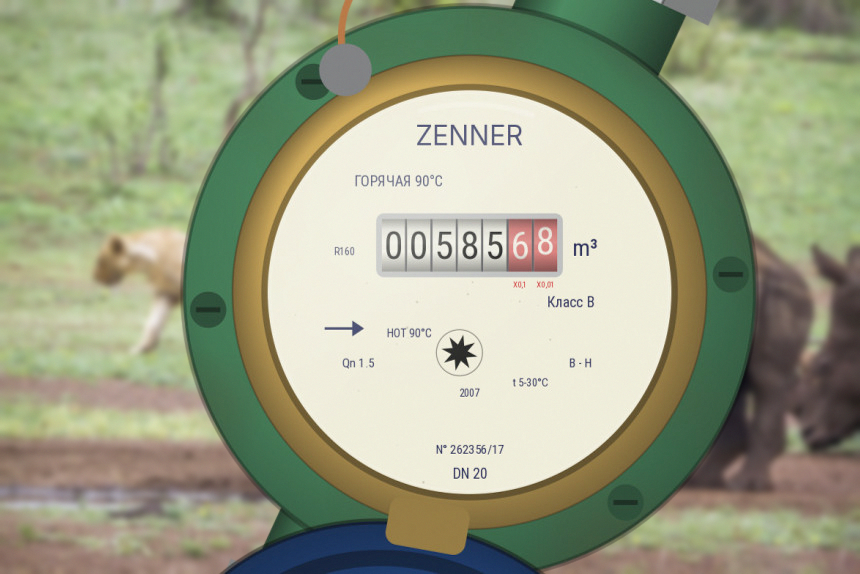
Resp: 585.68 m³
